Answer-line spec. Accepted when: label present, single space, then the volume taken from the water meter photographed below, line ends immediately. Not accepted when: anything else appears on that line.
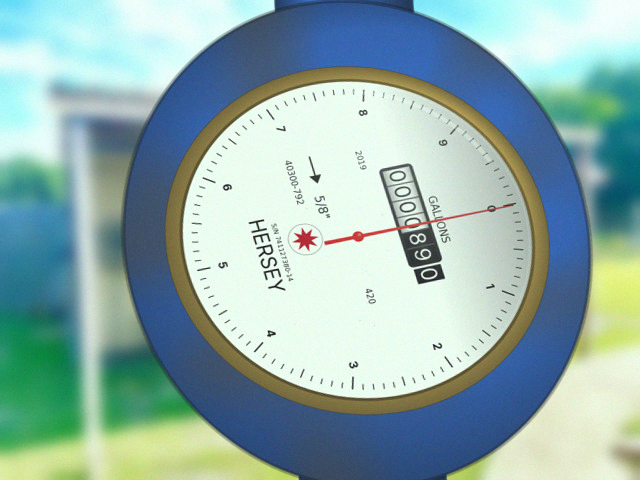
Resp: 890.0 gal
